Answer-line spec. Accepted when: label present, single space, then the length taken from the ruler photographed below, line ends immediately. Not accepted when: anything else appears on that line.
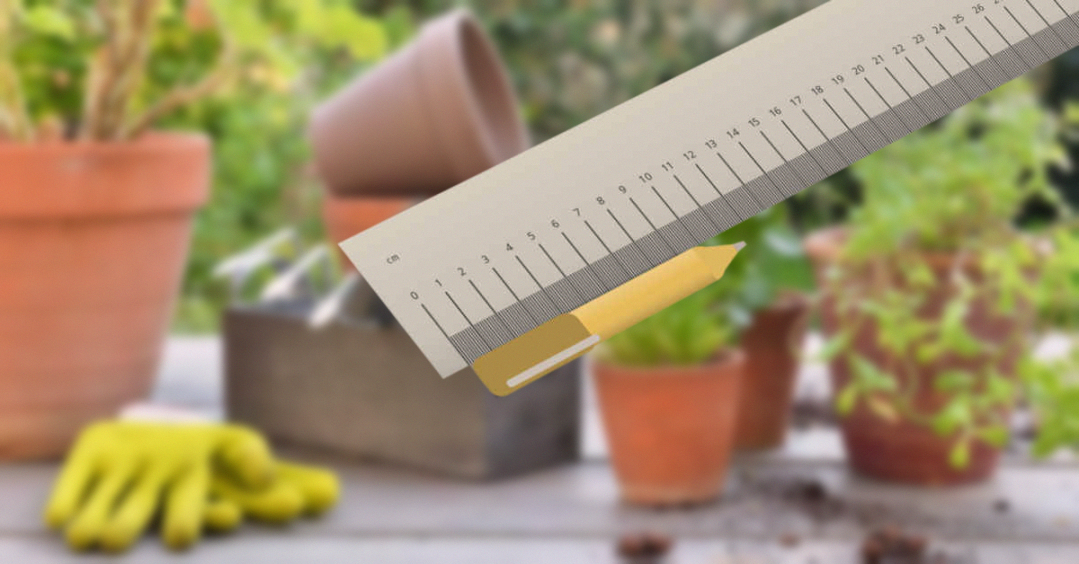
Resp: 11.5 cm
